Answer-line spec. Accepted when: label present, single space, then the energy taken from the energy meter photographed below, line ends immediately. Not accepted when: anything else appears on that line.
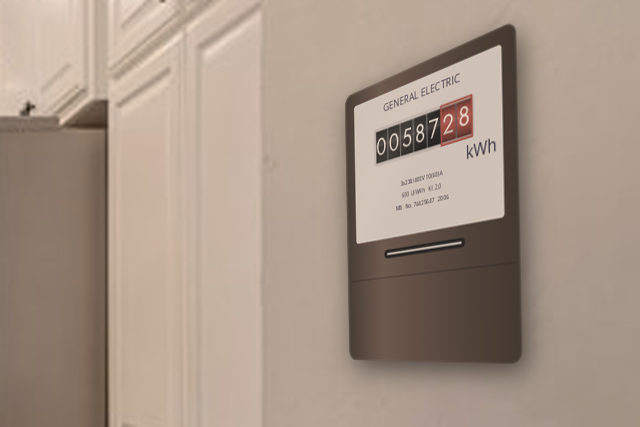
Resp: 587.28 kWh
